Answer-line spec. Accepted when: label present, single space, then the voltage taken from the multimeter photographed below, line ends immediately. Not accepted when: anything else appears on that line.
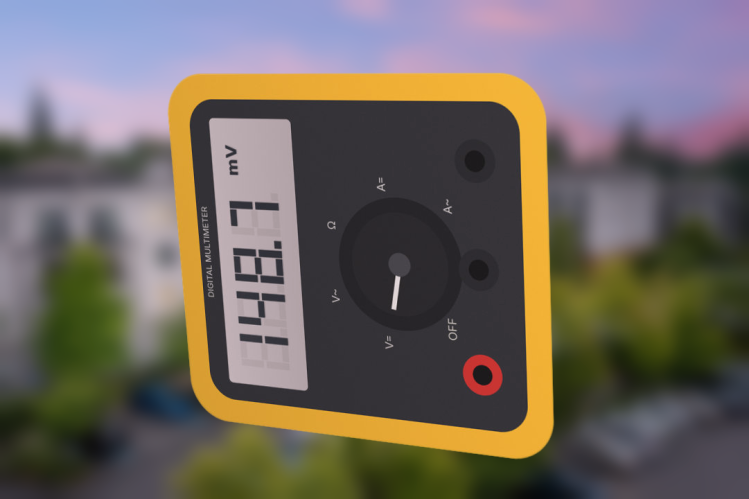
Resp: 148.7 mV
